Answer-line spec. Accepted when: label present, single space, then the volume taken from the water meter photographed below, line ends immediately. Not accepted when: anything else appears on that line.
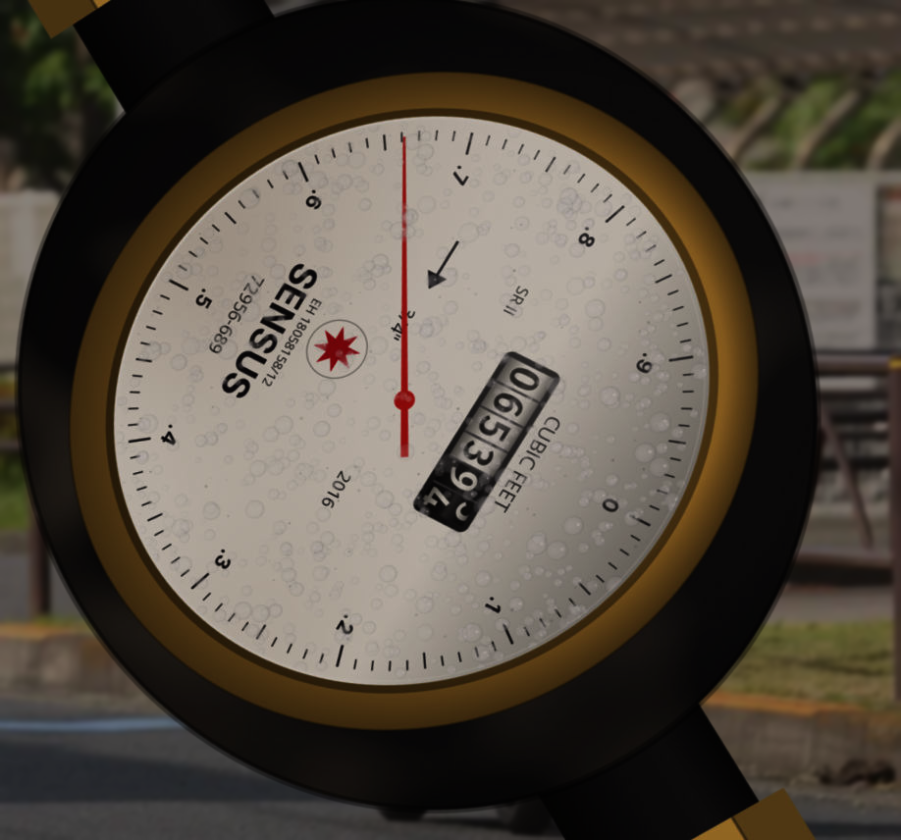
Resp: 65393.66 ft³
